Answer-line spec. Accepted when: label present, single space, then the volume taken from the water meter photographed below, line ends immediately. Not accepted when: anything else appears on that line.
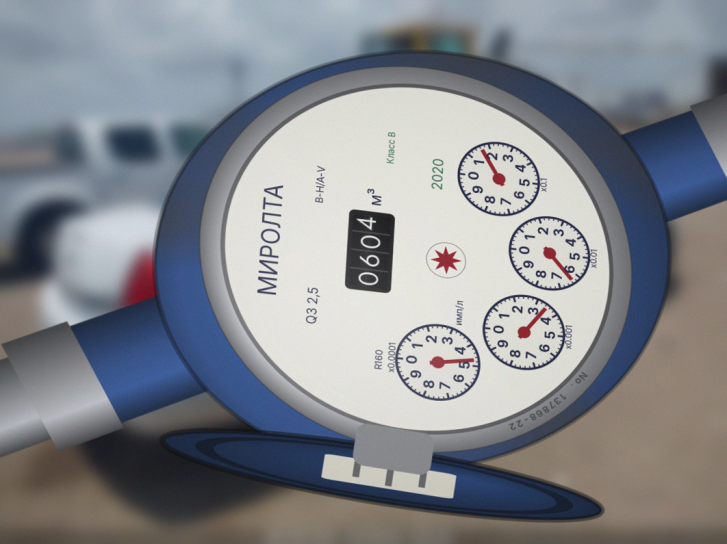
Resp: 604.1634 m³
